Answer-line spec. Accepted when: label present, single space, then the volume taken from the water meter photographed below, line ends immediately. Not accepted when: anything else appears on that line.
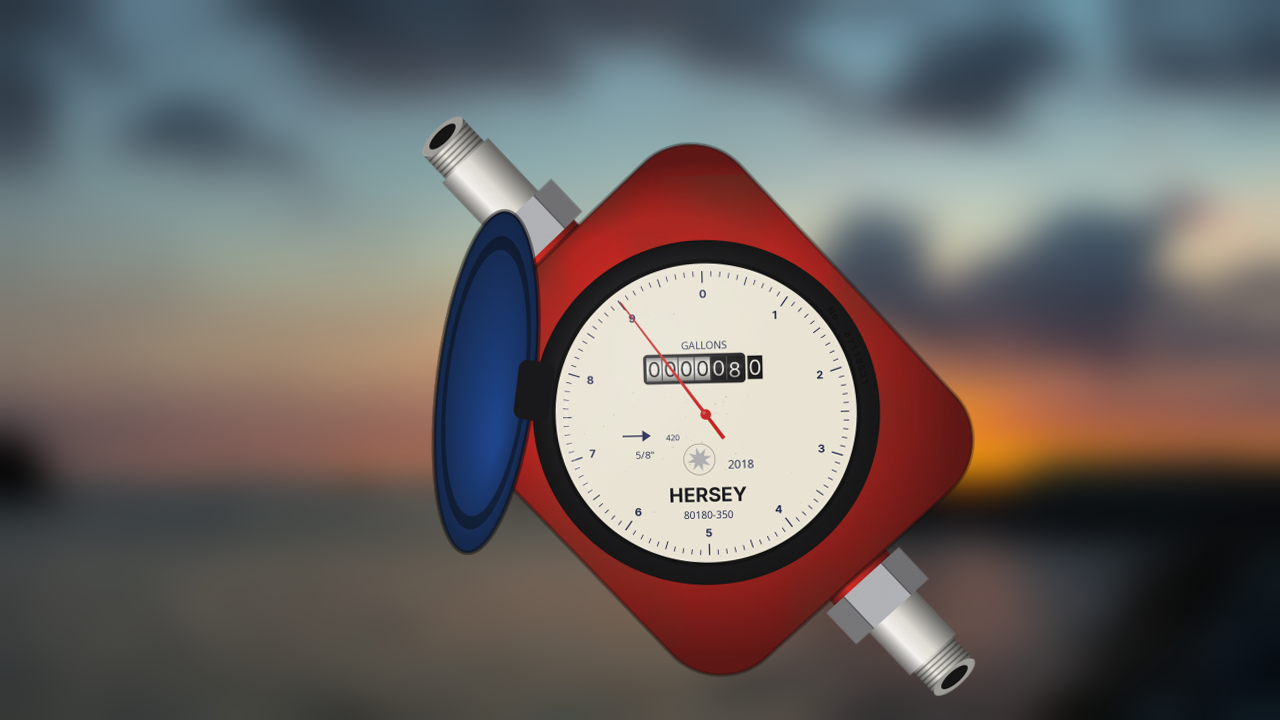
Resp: 79.0 gal
